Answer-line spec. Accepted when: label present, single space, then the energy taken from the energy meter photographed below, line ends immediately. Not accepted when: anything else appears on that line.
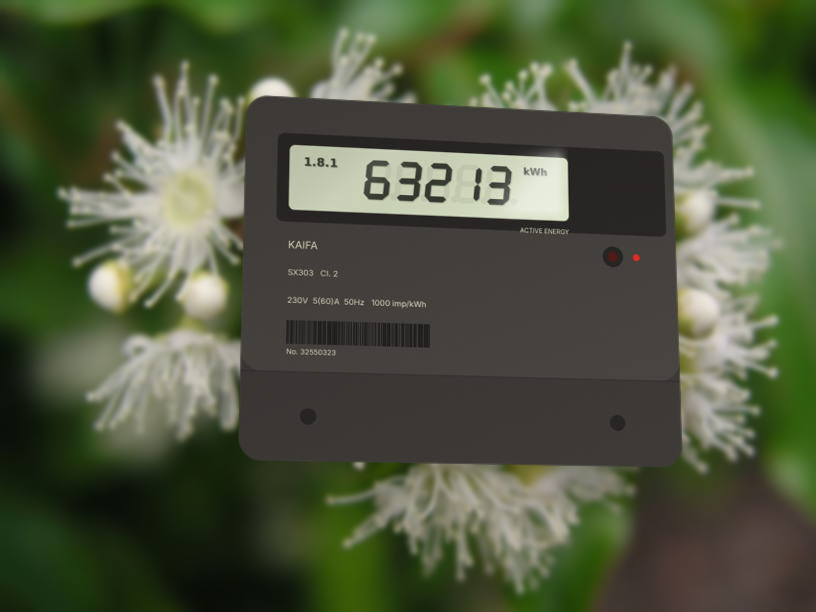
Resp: 63213 kWh
